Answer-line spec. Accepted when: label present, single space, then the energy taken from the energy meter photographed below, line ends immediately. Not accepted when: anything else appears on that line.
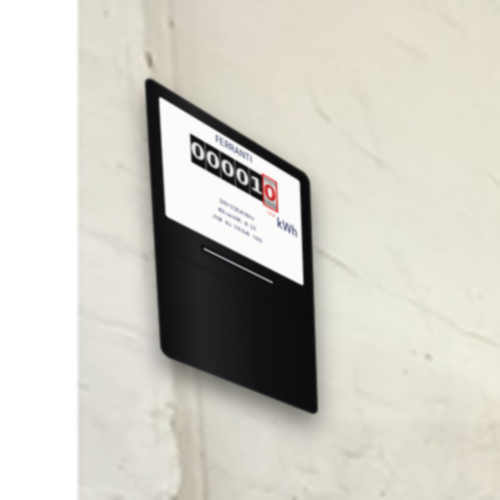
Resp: 1.0 kWh
